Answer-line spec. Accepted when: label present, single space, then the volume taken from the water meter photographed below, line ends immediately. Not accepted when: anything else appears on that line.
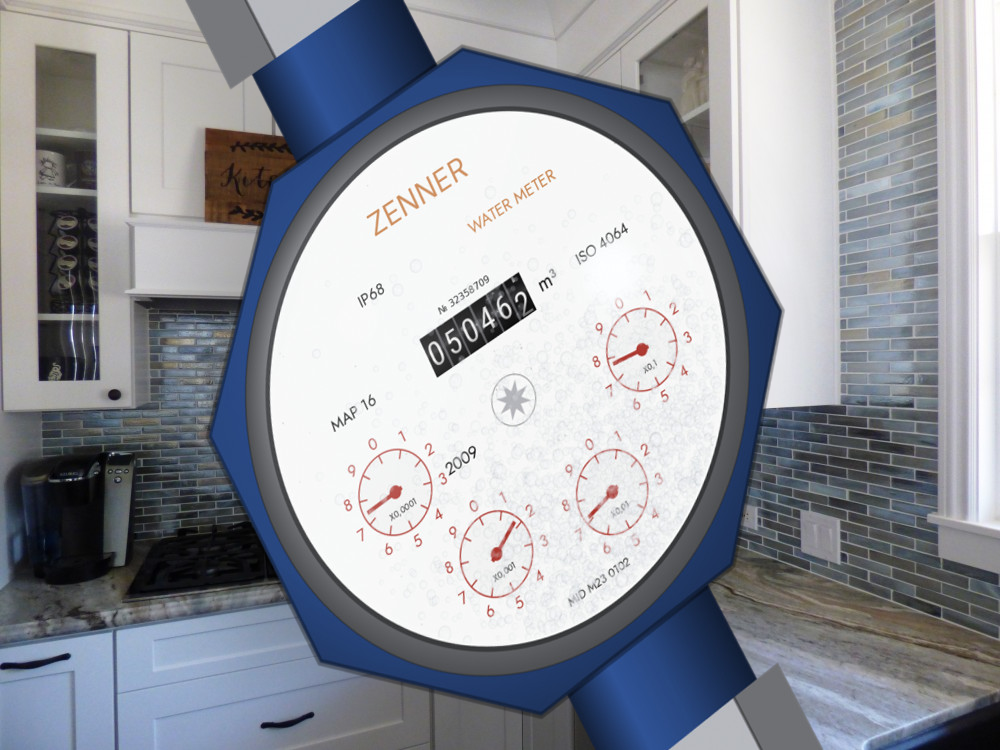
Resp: 50461.7717 m³
